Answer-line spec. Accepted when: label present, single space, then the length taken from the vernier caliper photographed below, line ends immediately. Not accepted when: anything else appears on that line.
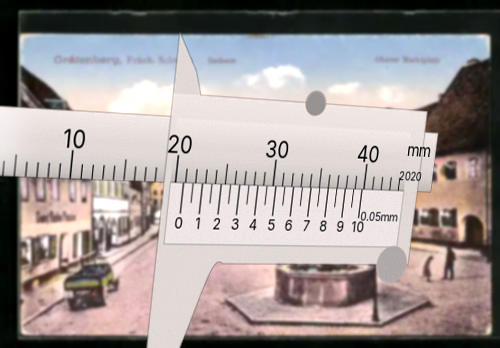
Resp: 20.8 mm
